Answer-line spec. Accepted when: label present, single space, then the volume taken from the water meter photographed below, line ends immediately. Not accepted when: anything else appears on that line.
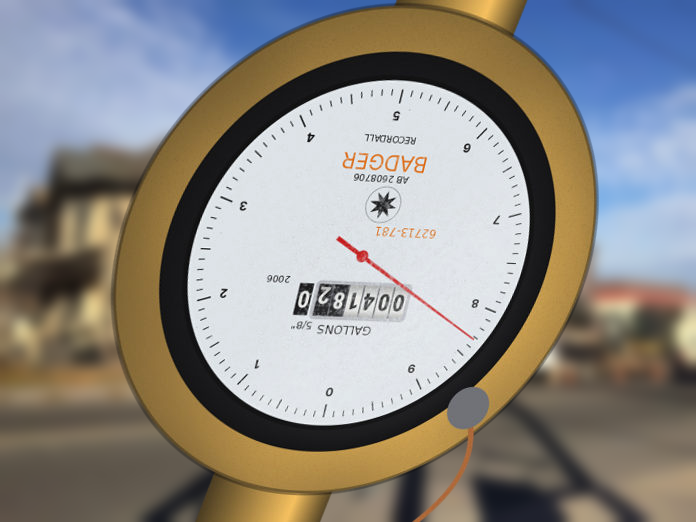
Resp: 41818.3 gal
